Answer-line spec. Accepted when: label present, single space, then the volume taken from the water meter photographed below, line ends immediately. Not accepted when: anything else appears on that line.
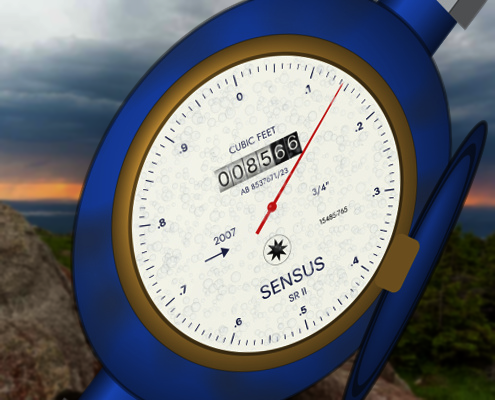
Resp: 8566.14 ft³
